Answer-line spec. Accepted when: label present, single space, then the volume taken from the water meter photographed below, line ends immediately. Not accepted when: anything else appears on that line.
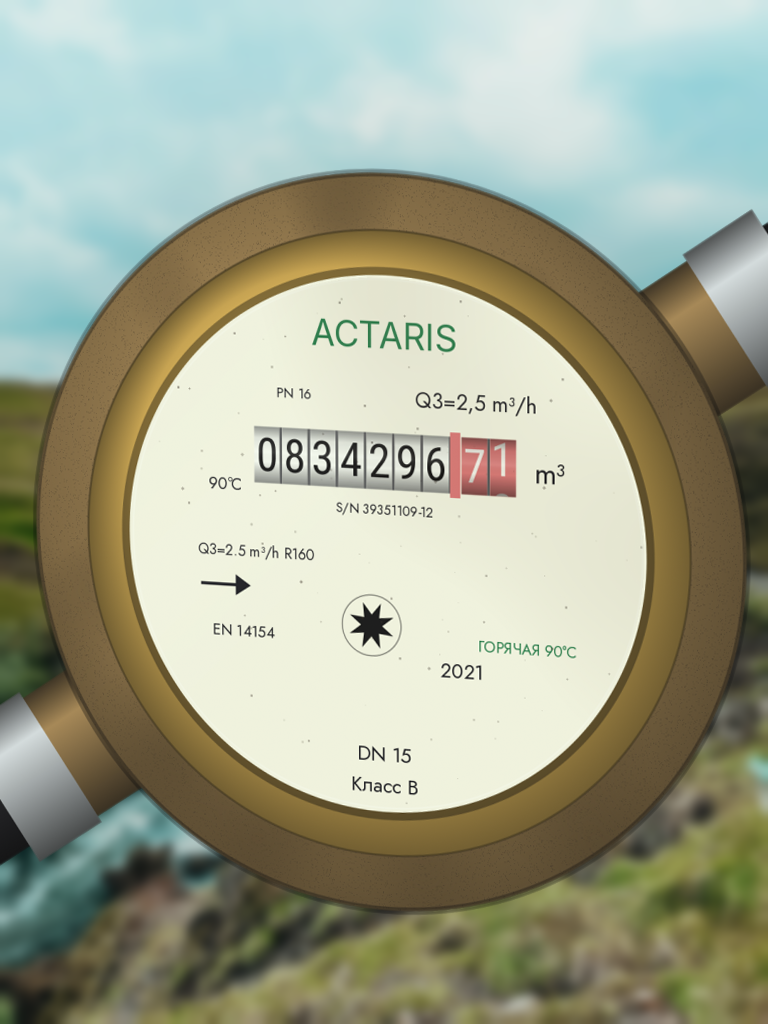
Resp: 834296.71 m³
